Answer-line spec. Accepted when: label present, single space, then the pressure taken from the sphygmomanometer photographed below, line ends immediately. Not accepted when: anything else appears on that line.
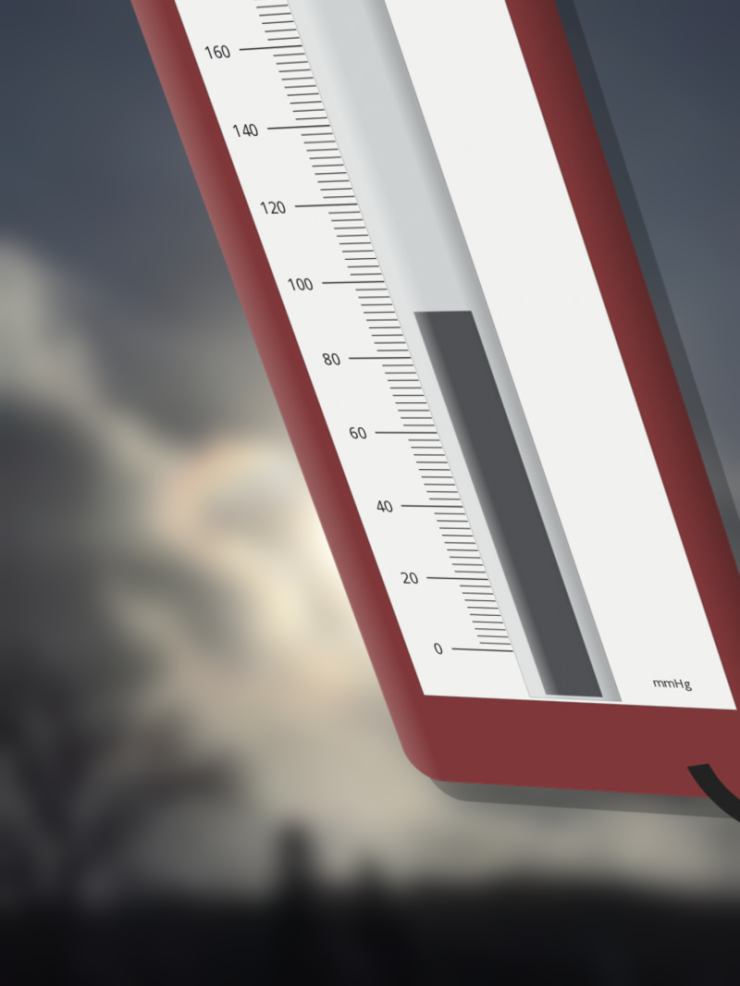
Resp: 92 mmHg
